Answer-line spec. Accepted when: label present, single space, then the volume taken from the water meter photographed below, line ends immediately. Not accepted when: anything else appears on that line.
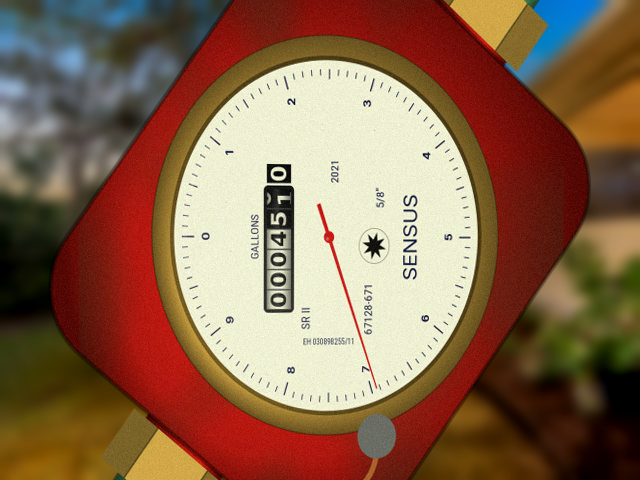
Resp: 4506.9 gal
